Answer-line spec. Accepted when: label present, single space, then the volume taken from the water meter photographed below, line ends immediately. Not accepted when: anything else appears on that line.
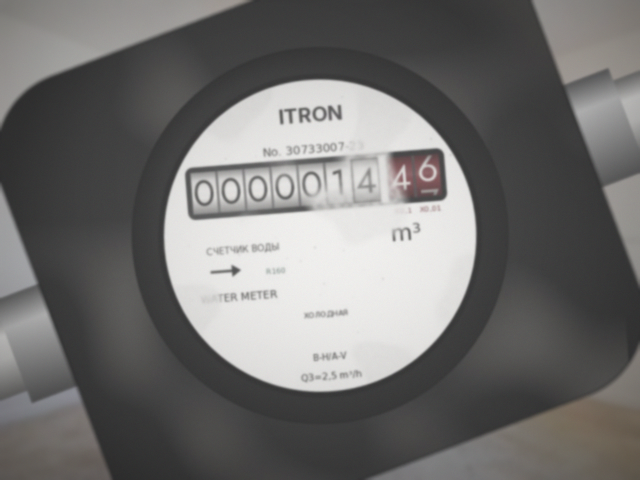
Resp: 14.46 m³
